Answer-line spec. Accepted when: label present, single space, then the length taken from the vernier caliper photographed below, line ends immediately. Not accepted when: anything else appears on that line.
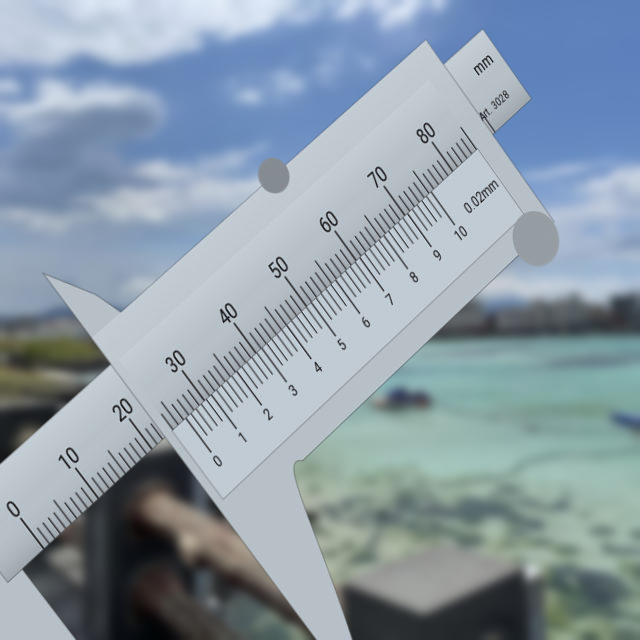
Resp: 26.4 mm
